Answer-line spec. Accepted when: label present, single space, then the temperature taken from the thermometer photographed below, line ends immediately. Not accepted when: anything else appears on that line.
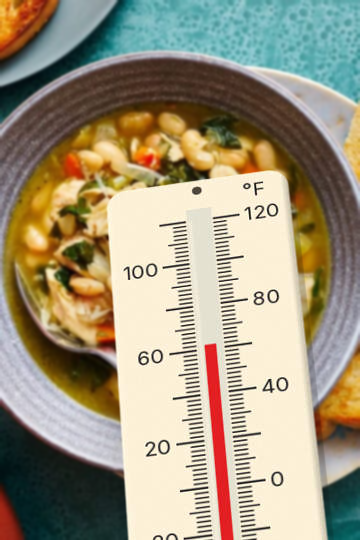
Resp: 62 °F
